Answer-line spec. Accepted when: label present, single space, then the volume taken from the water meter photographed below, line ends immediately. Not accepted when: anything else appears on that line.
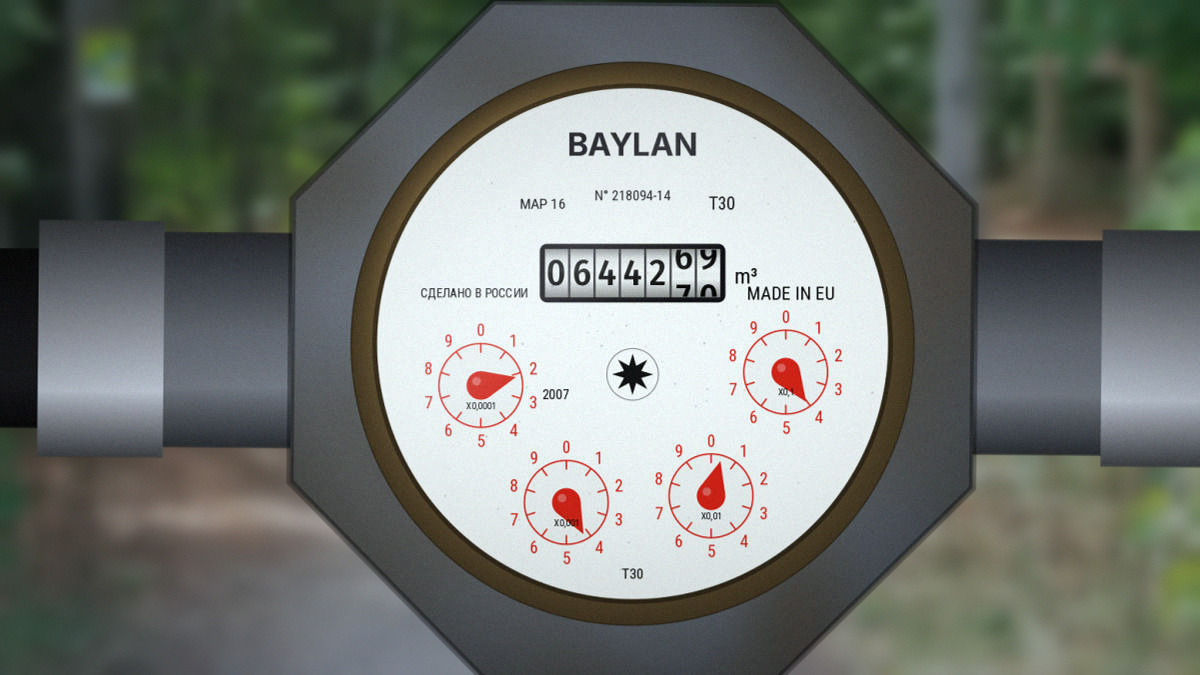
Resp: 644269.4042 m³
